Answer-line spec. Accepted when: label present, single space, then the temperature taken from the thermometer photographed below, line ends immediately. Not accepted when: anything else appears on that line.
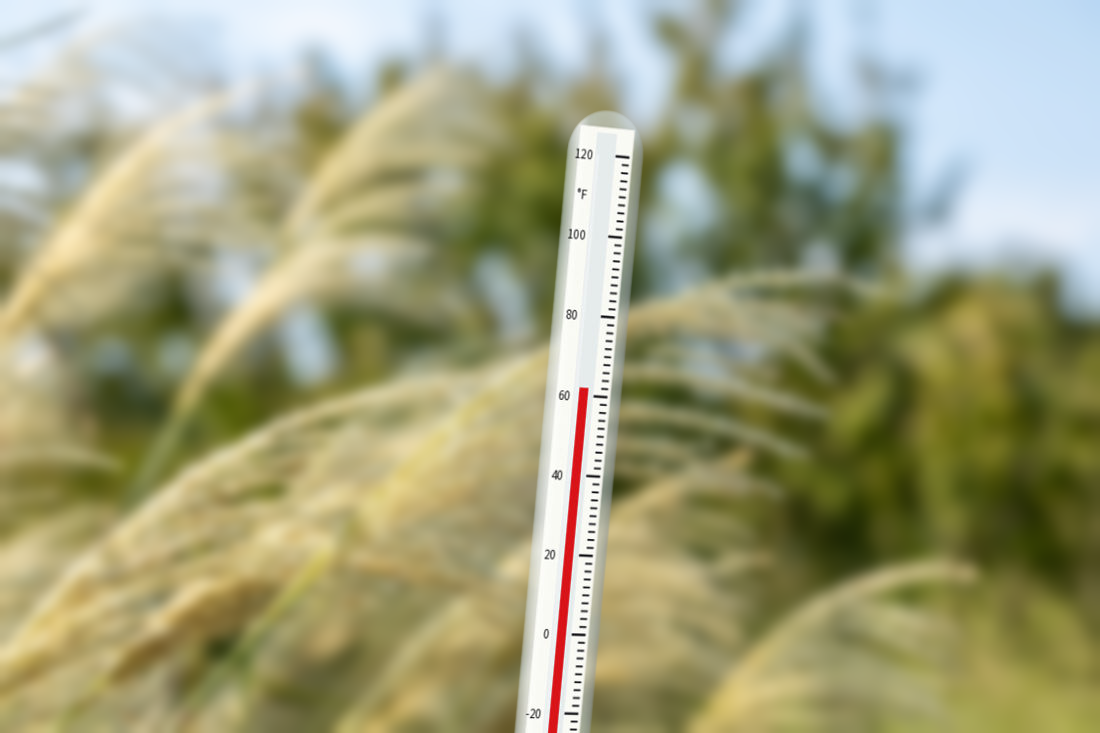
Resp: 62 °F
